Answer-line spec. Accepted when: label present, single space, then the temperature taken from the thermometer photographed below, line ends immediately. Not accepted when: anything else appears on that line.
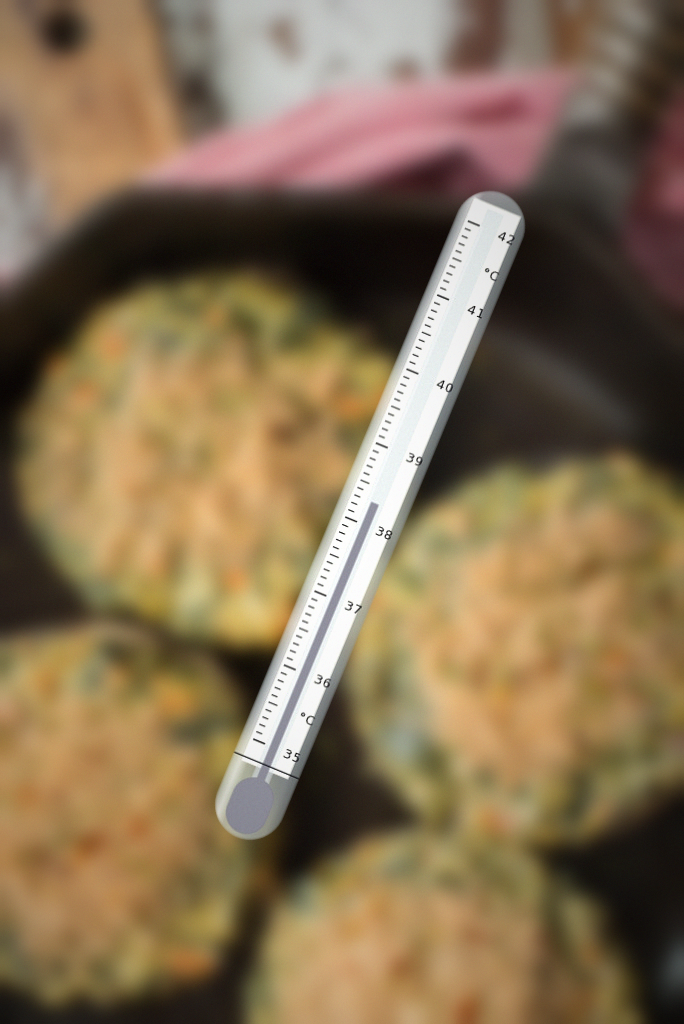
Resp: 38.3 °C
